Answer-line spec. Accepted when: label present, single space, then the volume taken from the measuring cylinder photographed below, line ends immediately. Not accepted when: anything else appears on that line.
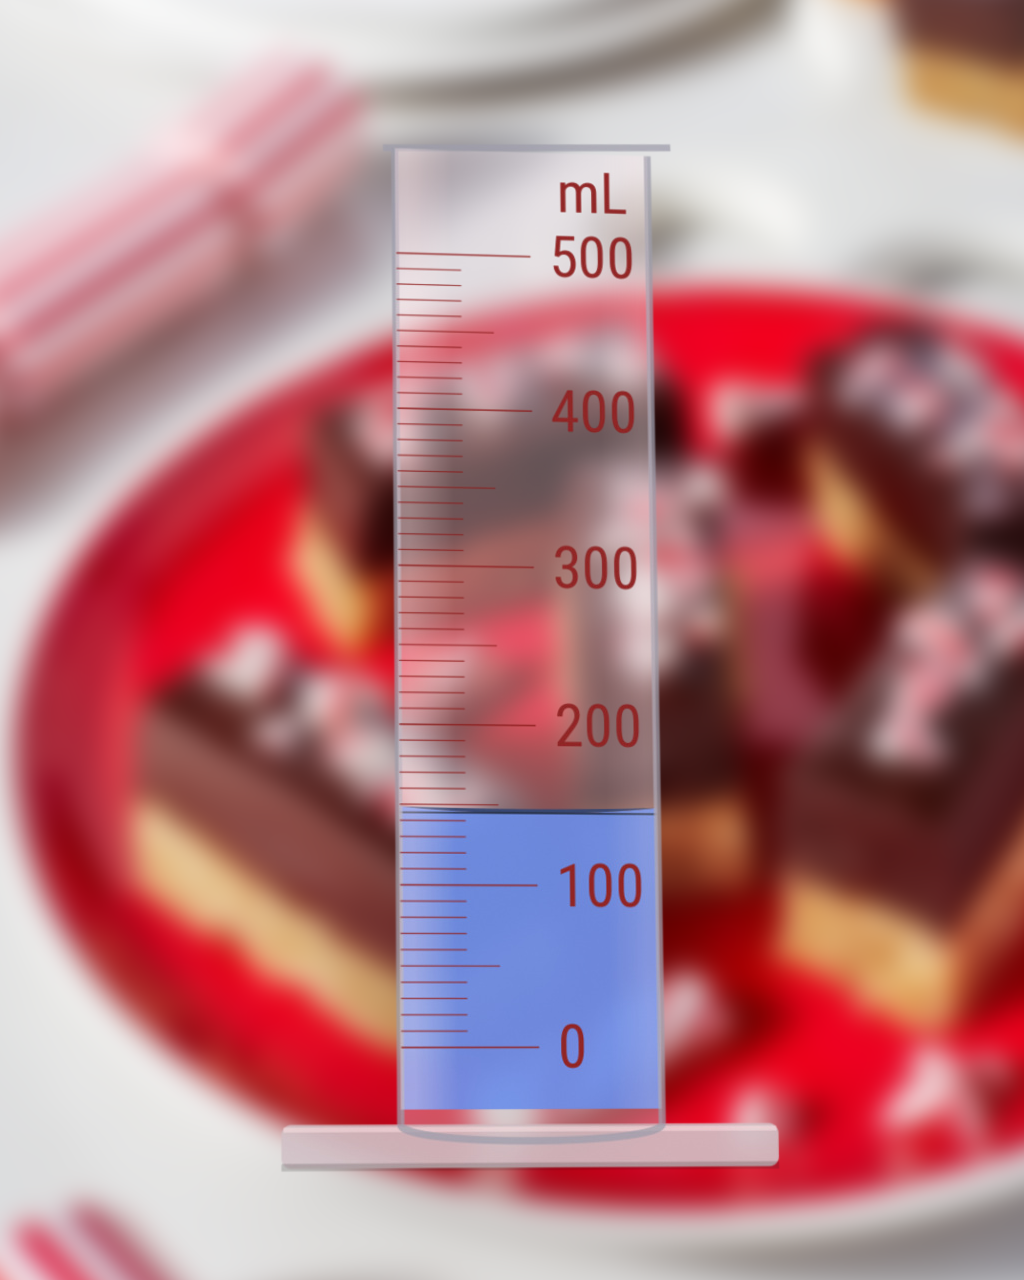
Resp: 145 mL
